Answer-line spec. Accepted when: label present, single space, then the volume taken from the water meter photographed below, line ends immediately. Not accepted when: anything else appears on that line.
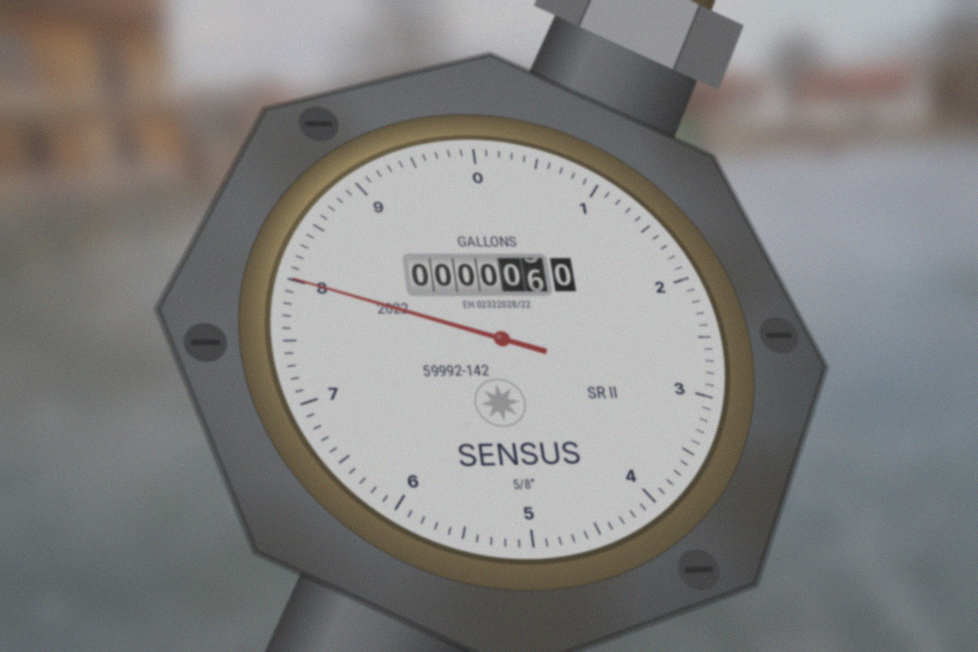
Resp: 58.0 gal
